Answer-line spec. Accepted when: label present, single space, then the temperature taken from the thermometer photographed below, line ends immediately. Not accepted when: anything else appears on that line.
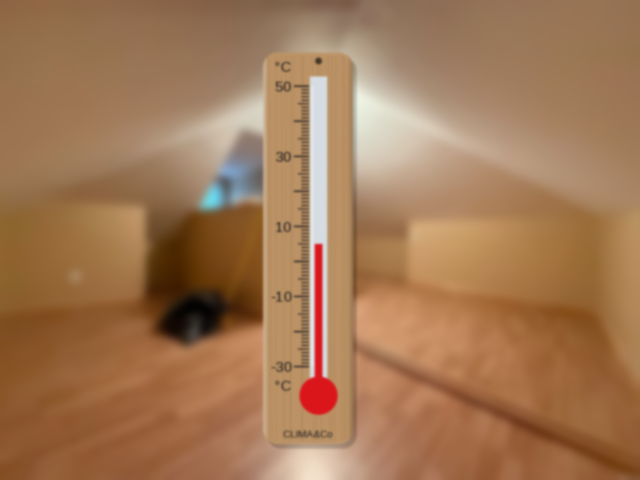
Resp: 5 °C
